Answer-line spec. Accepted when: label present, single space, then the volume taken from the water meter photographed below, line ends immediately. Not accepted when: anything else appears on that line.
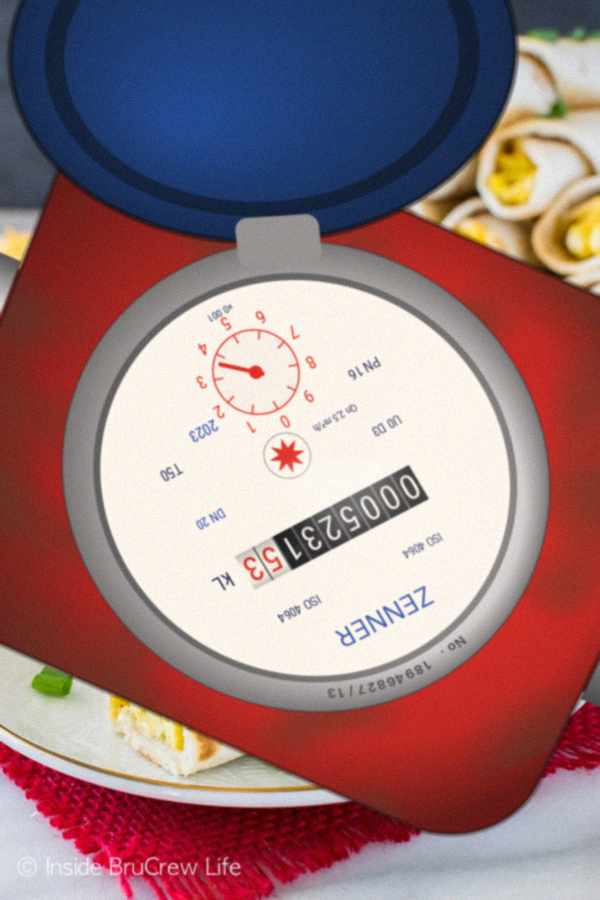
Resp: 5231.533 kL
